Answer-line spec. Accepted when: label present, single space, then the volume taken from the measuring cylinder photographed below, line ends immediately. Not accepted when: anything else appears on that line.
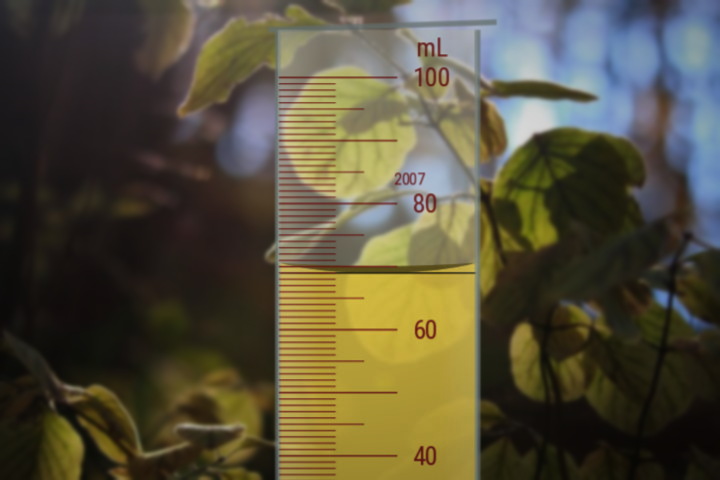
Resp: 69 mL
